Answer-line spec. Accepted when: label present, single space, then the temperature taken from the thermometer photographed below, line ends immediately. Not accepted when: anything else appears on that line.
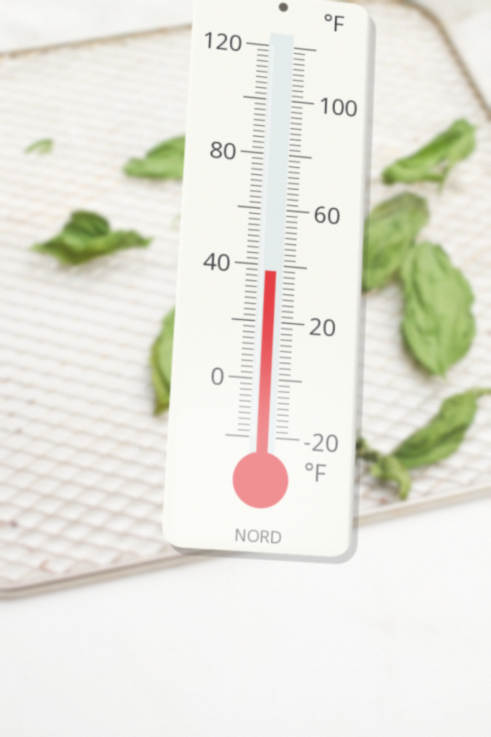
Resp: 38 °F
